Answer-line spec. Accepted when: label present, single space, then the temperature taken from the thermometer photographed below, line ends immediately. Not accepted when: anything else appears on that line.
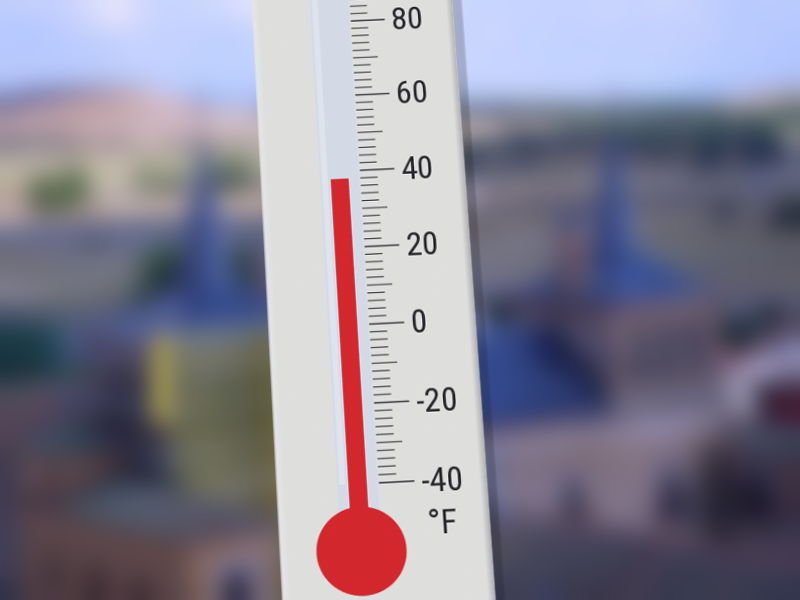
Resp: 38 °F
